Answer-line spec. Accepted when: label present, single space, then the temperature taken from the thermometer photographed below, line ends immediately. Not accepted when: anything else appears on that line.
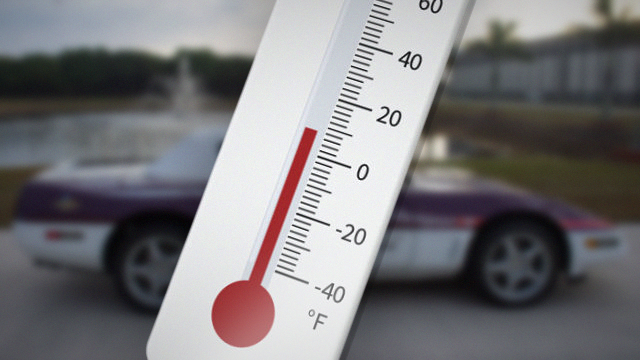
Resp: 8 °F
